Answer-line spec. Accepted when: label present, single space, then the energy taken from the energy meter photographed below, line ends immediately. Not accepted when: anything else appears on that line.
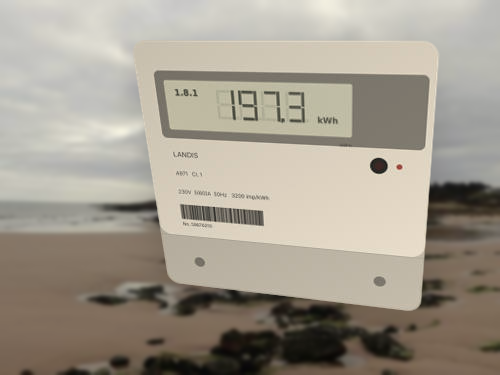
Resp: 197.3 kWh
